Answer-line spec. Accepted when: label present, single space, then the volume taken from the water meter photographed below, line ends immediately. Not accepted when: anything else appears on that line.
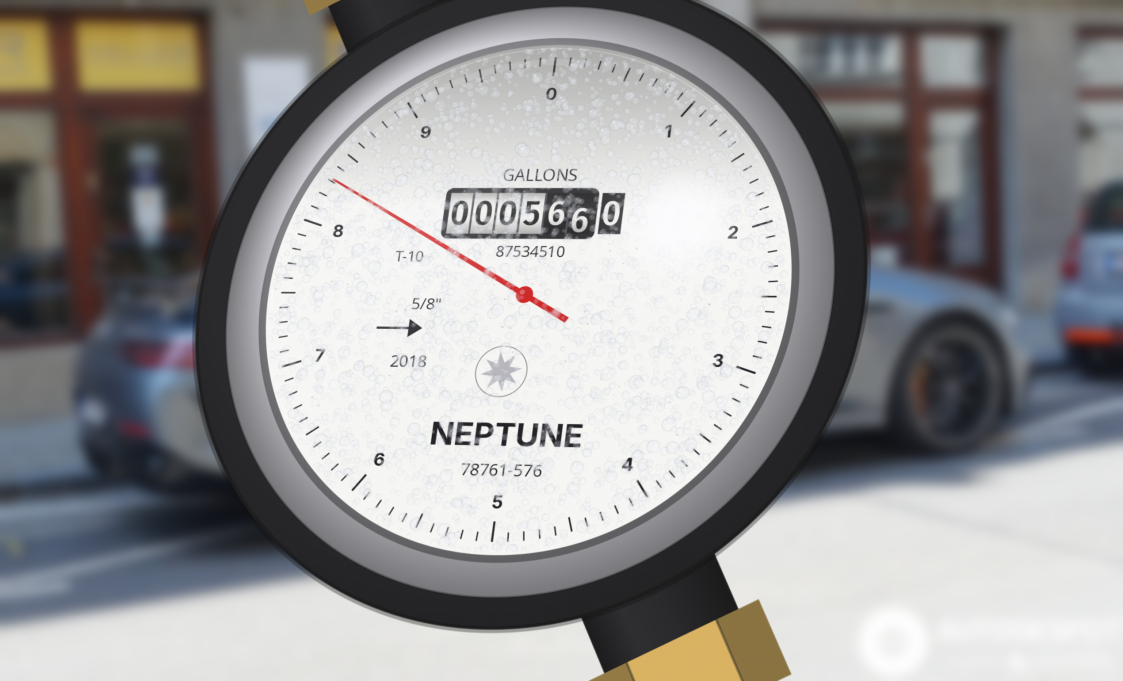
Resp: 5658.3 gal
